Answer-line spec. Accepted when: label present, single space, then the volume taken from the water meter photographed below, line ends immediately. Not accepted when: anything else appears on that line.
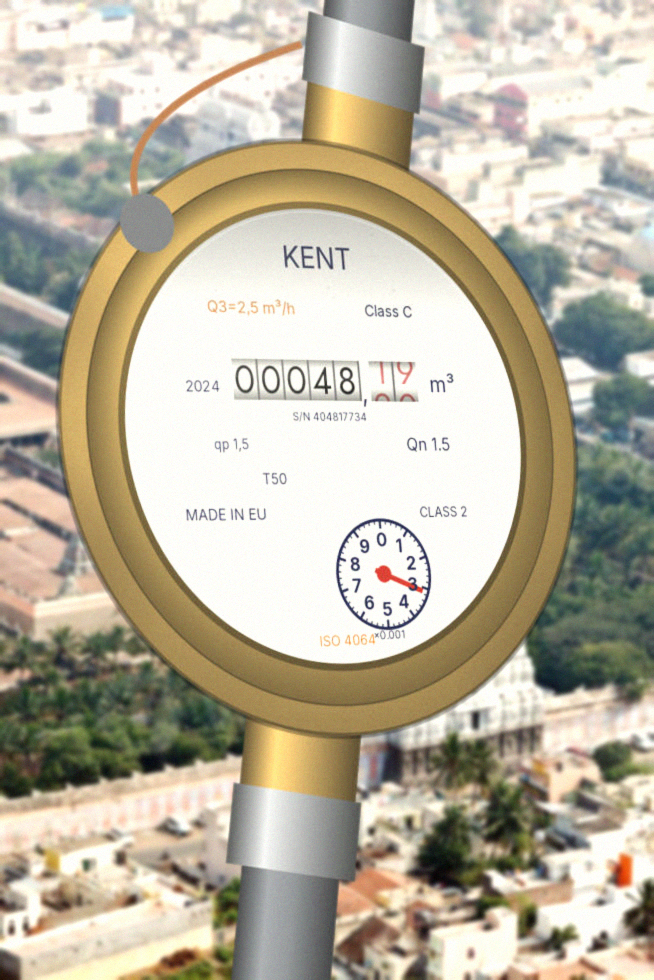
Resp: 48.193 m³
